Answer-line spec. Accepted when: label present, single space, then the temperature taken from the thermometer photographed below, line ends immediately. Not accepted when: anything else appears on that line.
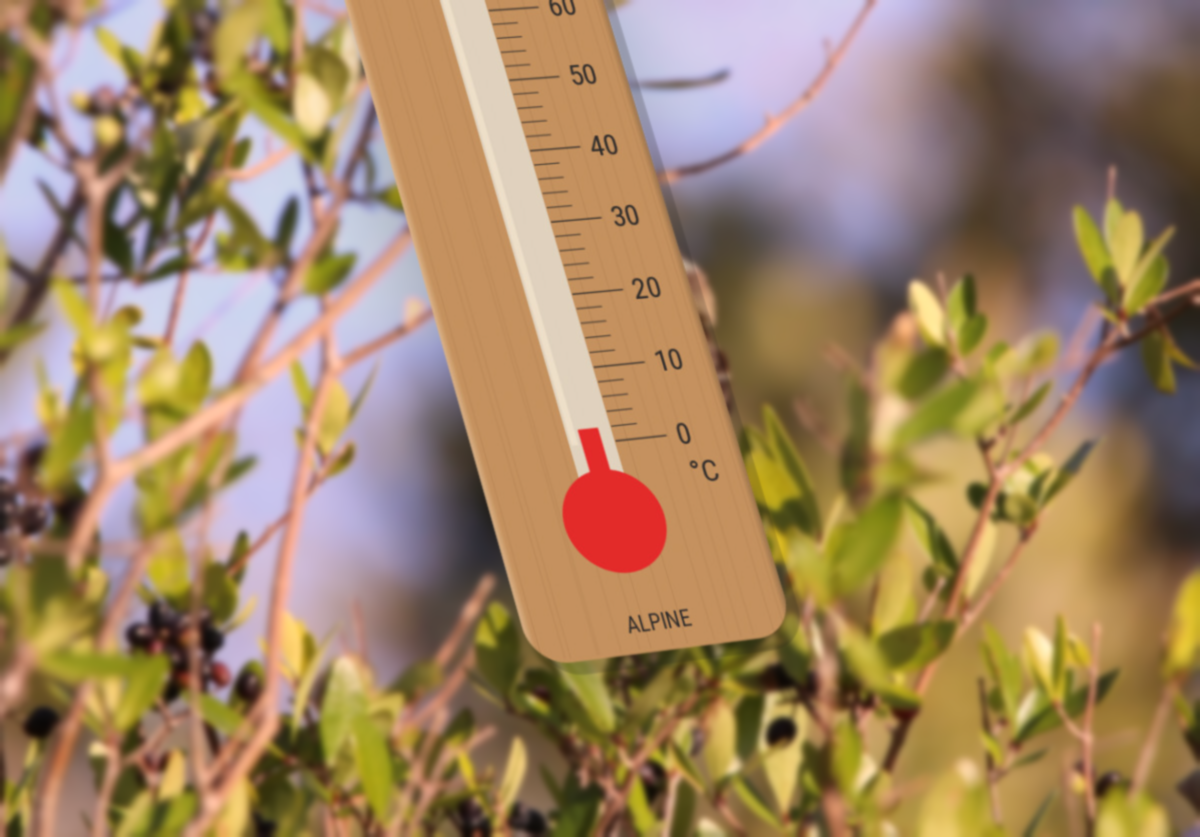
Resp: 2 °C
